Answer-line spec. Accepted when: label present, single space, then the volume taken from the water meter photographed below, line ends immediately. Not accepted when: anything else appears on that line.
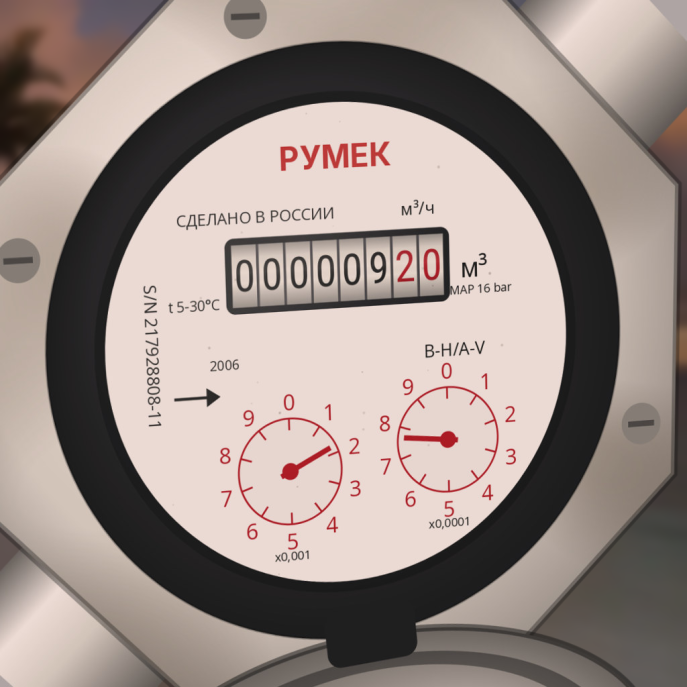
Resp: 9.2017 m³
